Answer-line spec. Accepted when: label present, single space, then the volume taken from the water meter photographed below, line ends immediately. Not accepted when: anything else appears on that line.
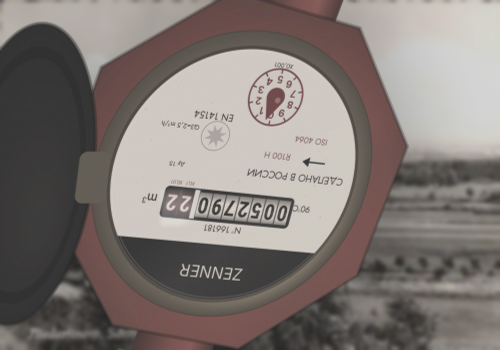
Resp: 52790.220 m³
